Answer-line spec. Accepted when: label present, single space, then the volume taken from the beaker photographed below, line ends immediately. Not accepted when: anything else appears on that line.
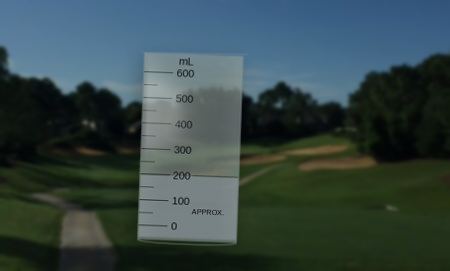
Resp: 200 mL
